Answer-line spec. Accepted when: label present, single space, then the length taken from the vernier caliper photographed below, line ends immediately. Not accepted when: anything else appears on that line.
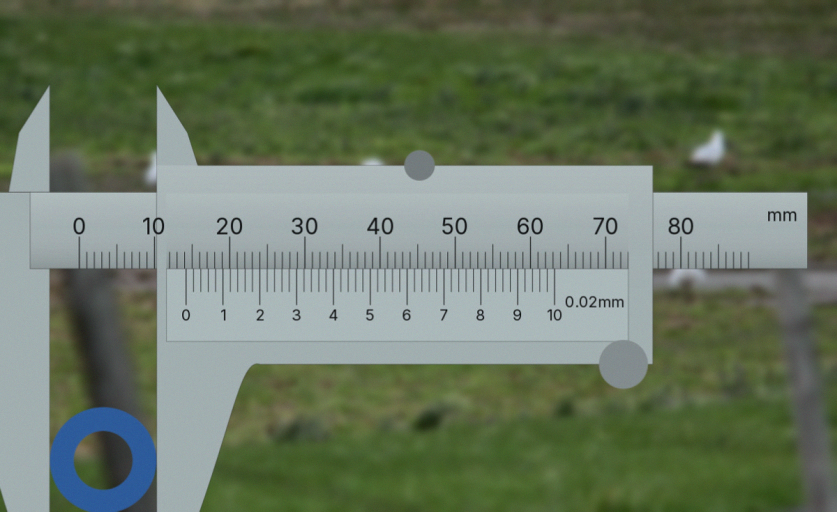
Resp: 14.2 mm
